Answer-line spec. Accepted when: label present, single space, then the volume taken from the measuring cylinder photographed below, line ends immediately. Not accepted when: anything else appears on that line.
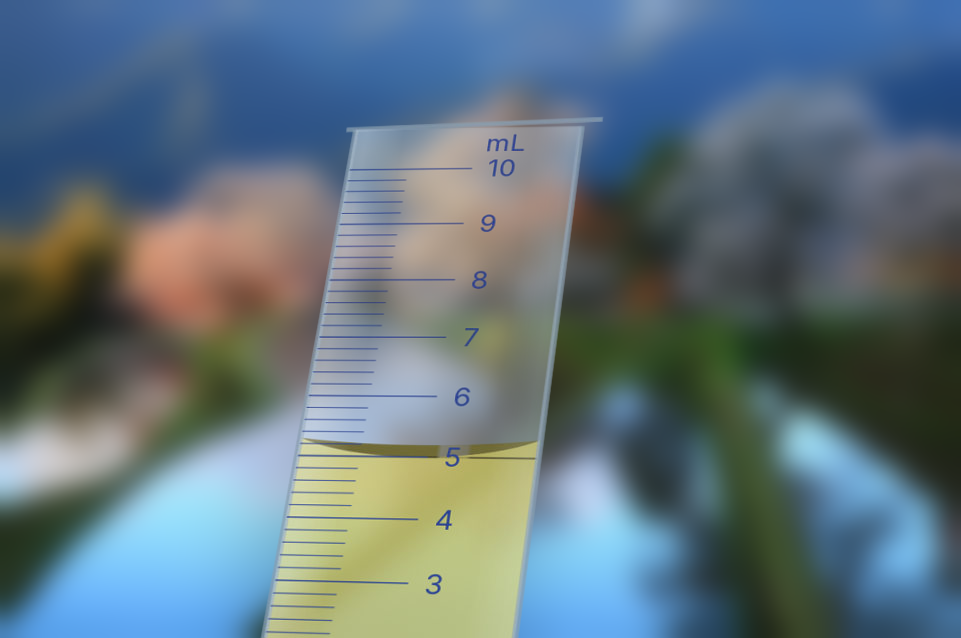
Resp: 5 mL
